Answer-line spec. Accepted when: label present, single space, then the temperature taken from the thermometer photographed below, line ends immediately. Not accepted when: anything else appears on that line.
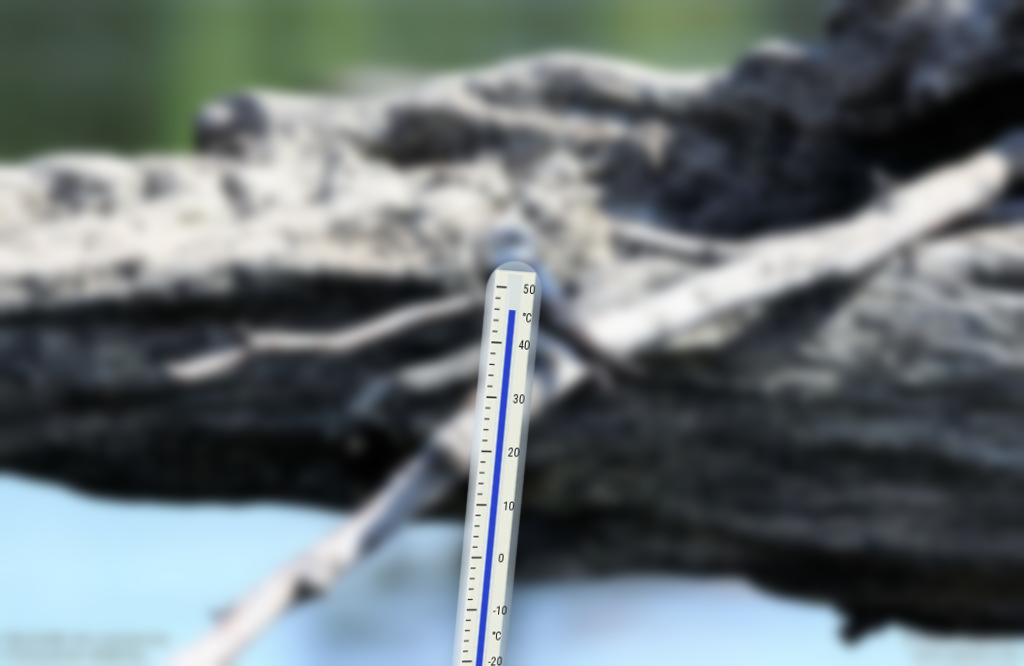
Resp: 46 °C
